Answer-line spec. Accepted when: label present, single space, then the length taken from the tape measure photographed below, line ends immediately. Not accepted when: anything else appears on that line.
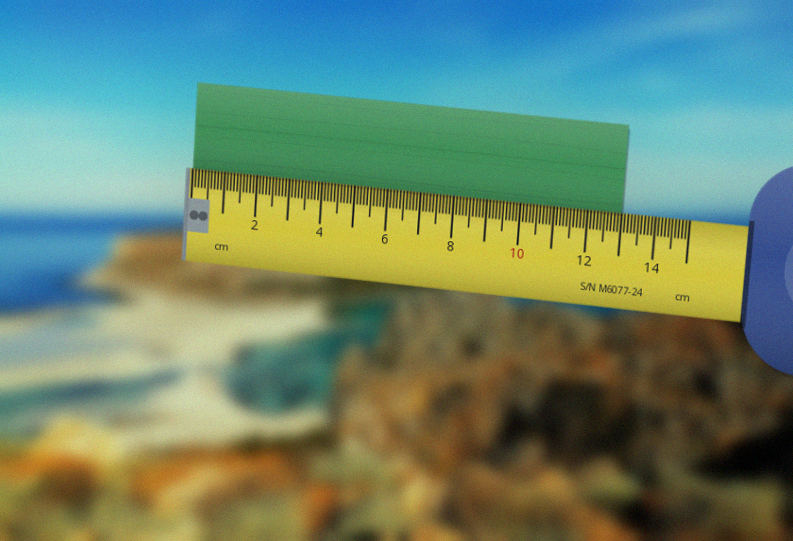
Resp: 13 cm
